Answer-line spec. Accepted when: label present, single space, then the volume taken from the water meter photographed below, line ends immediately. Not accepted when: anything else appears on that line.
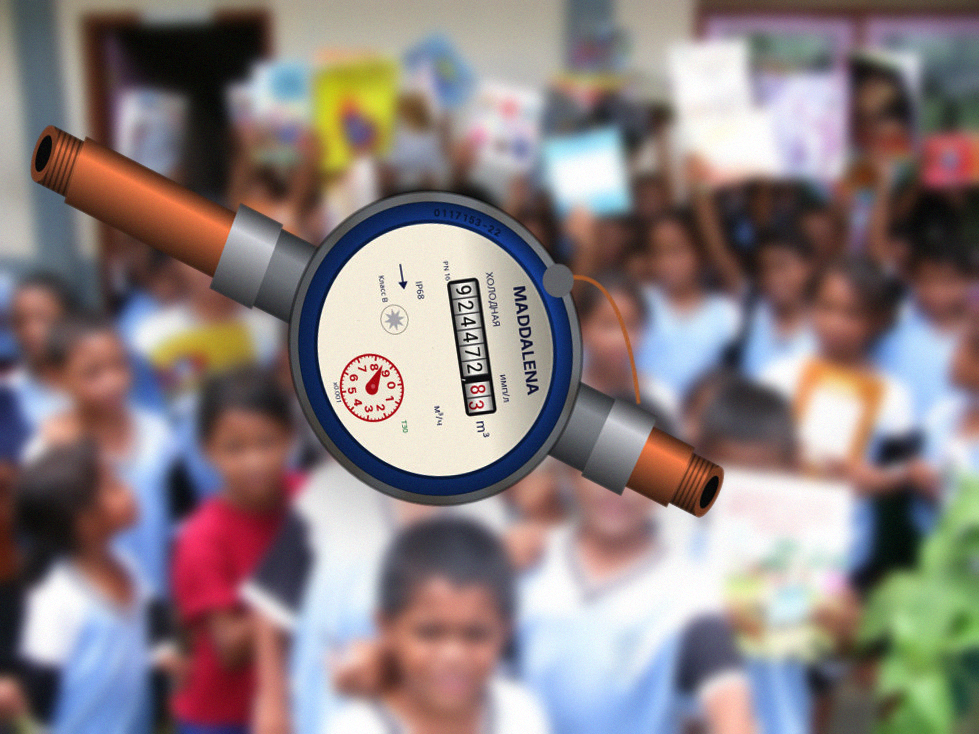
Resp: 924472.828 m³
